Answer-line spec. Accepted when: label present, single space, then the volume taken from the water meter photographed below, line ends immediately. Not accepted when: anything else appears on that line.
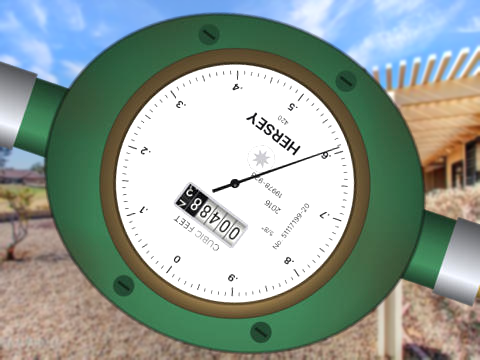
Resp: 4882.59 ft³
